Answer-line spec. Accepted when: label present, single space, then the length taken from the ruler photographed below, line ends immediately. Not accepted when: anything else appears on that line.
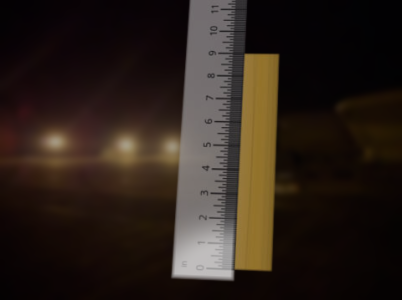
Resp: 9 in
